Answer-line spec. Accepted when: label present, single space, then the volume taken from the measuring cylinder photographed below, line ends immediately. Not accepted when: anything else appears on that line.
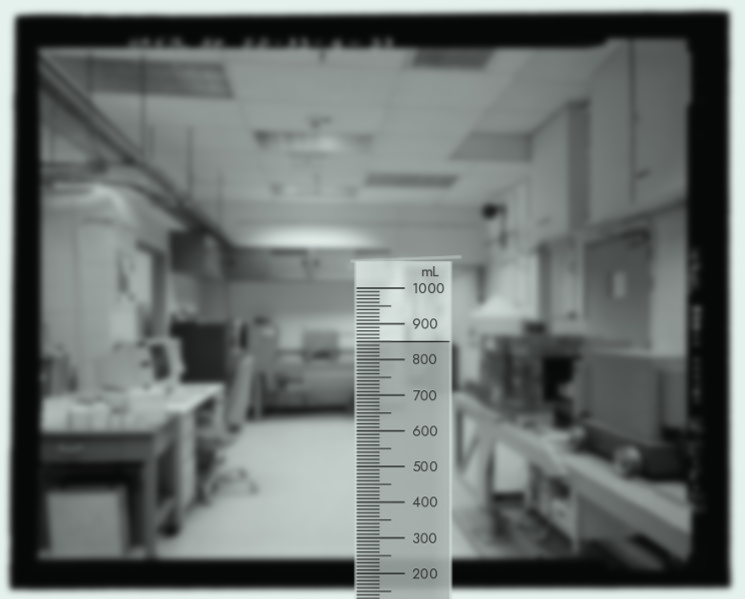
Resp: 850 mL
